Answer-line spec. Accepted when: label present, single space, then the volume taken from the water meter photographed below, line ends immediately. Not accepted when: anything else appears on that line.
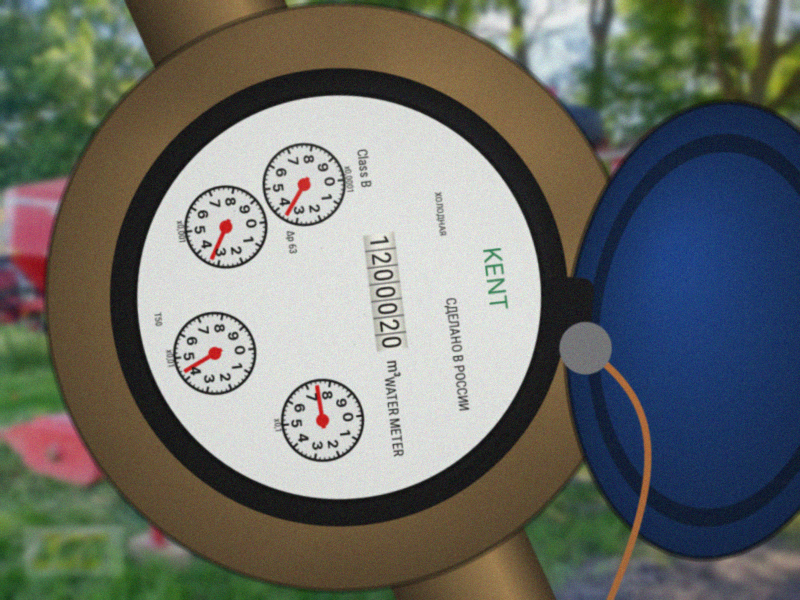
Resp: 1200020.7433 m³
